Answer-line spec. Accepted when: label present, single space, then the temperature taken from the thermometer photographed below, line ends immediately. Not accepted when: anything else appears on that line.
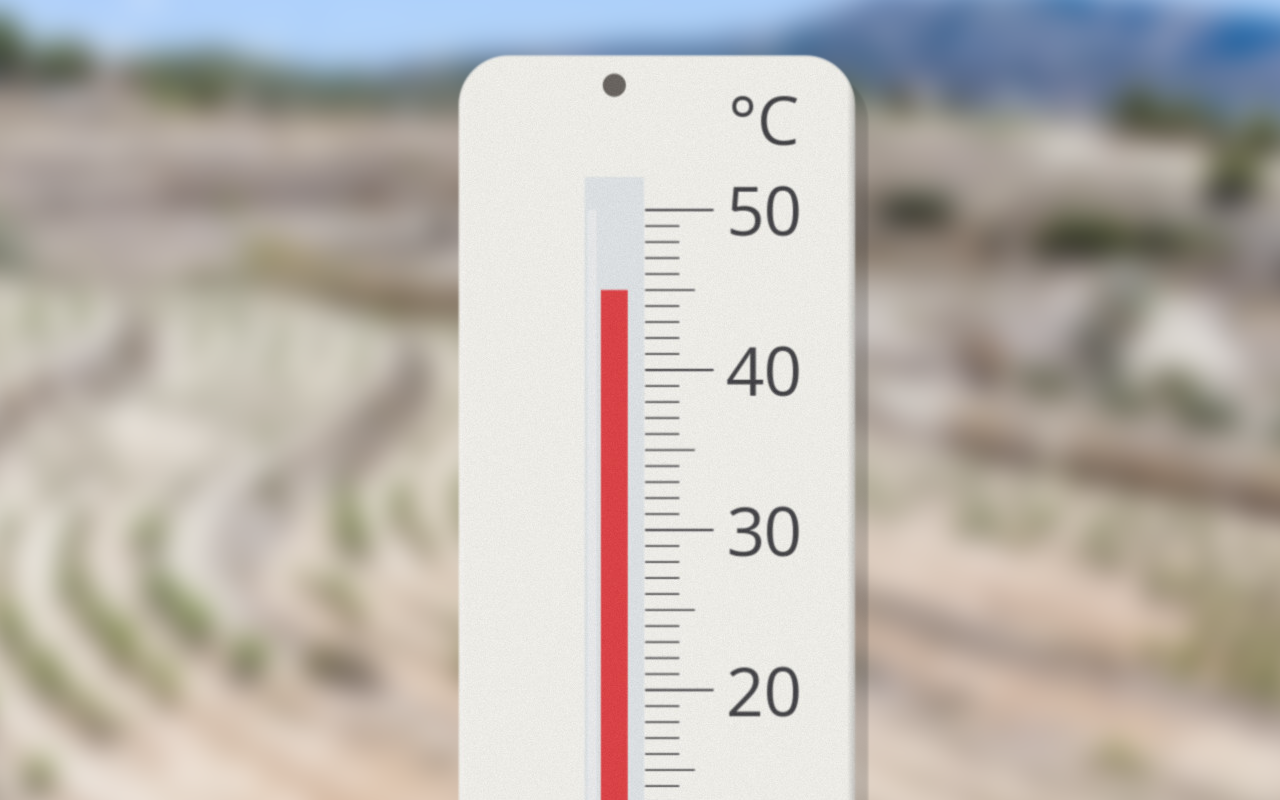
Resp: 45 °C
